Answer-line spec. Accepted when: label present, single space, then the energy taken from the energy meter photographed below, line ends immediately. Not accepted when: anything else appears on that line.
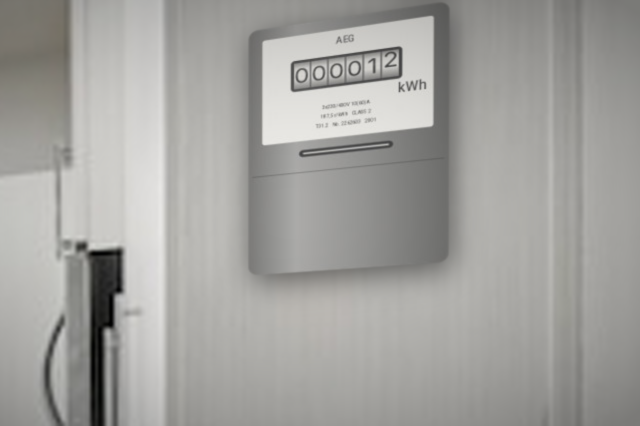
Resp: 12 kWh
